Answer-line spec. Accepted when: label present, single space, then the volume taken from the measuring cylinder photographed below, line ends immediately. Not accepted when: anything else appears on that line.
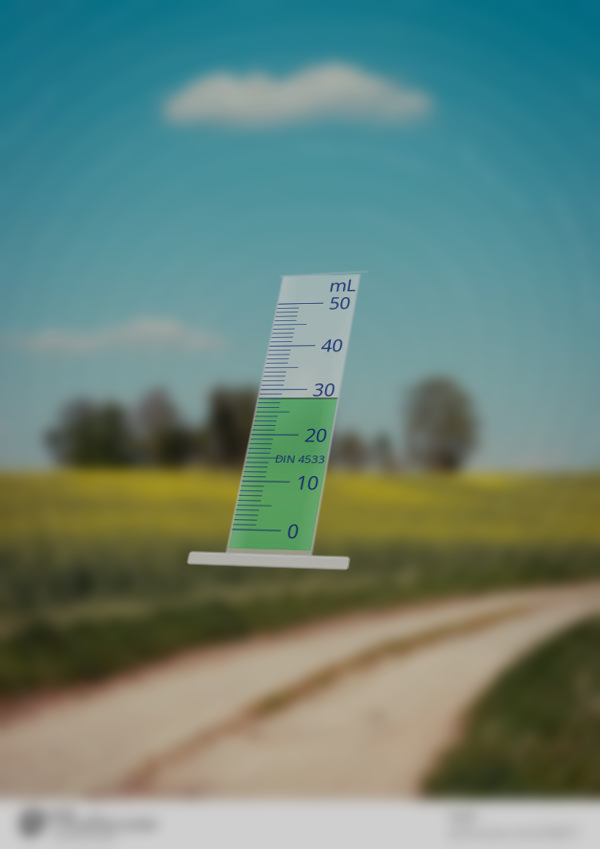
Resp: 28 mL
